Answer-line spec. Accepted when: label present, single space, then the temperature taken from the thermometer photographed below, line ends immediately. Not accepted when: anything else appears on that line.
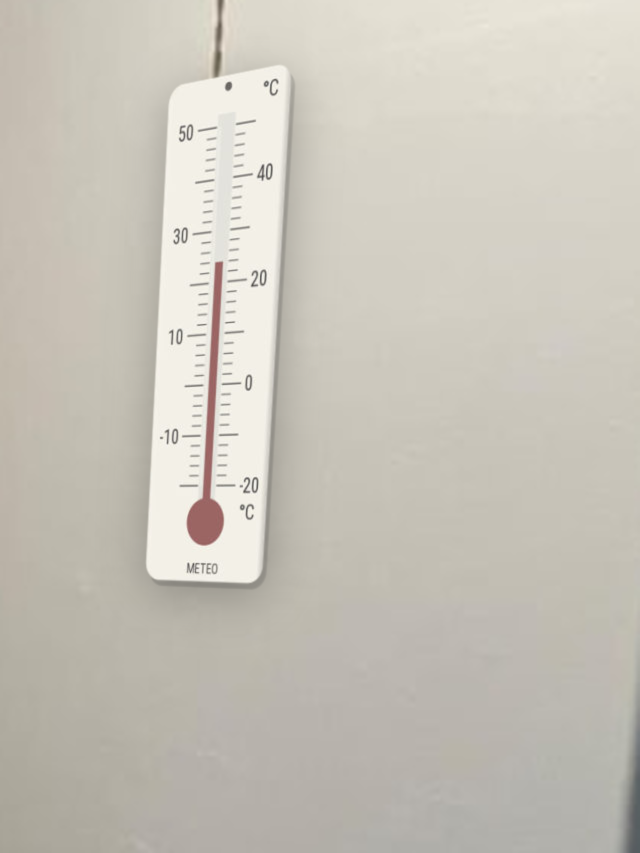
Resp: 24 °C
